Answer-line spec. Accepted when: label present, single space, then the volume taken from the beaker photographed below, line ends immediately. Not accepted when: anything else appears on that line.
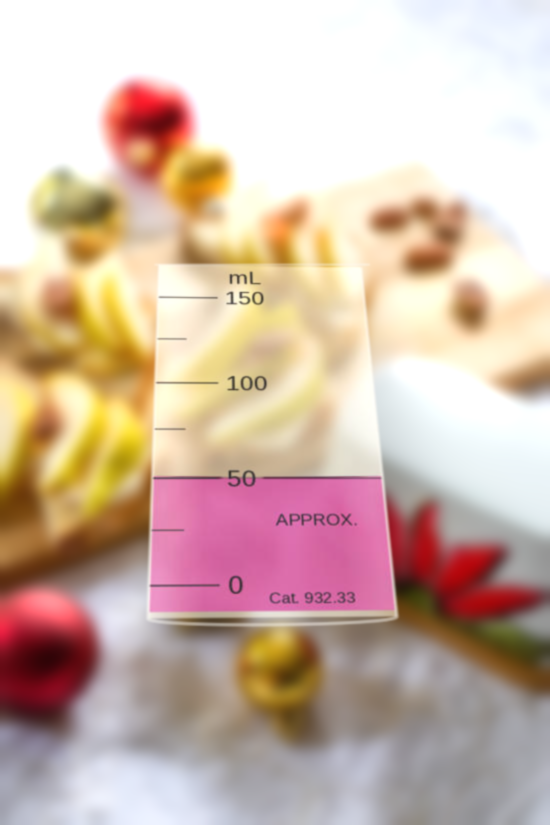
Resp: 50 mL
